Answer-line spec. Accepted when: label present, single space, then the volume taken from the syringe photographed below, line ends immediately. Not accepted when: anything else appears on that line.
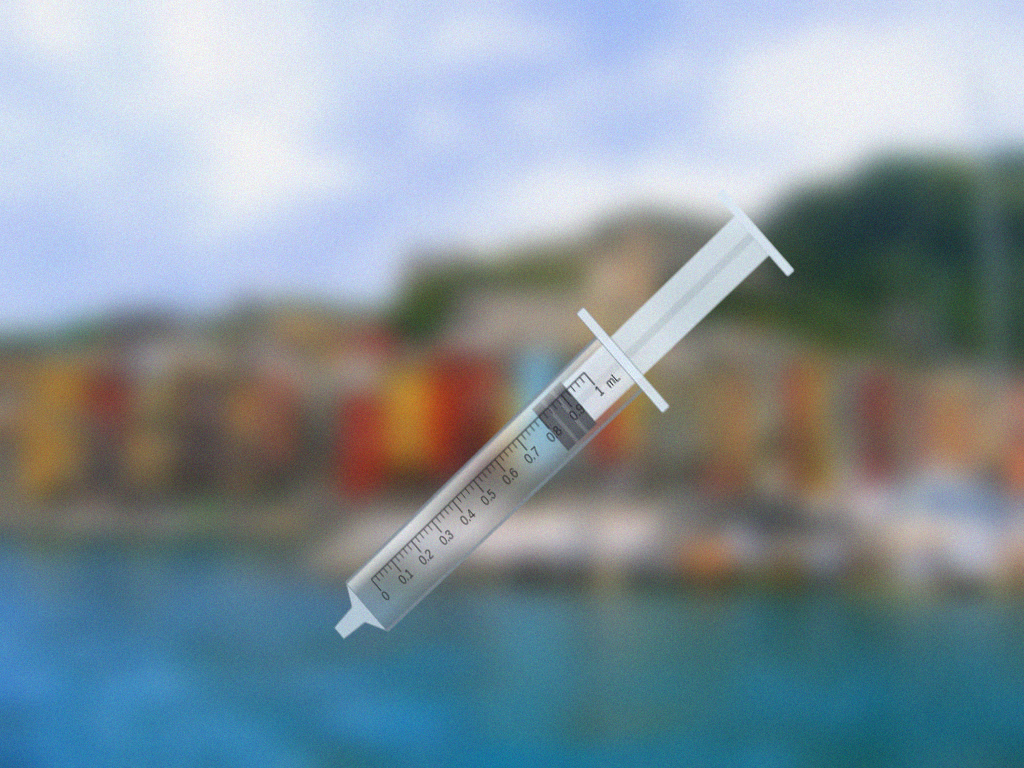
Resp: 0.8 mL
